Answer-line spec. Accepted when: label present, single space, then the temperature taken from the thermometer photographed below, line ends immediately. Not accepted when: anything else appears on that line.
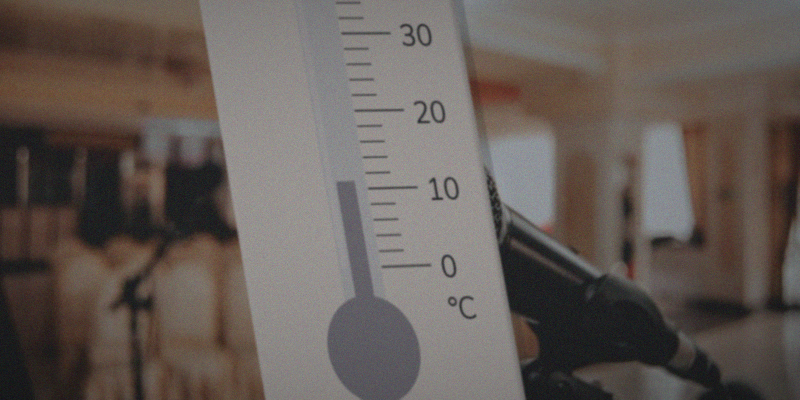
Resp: 11 °C
